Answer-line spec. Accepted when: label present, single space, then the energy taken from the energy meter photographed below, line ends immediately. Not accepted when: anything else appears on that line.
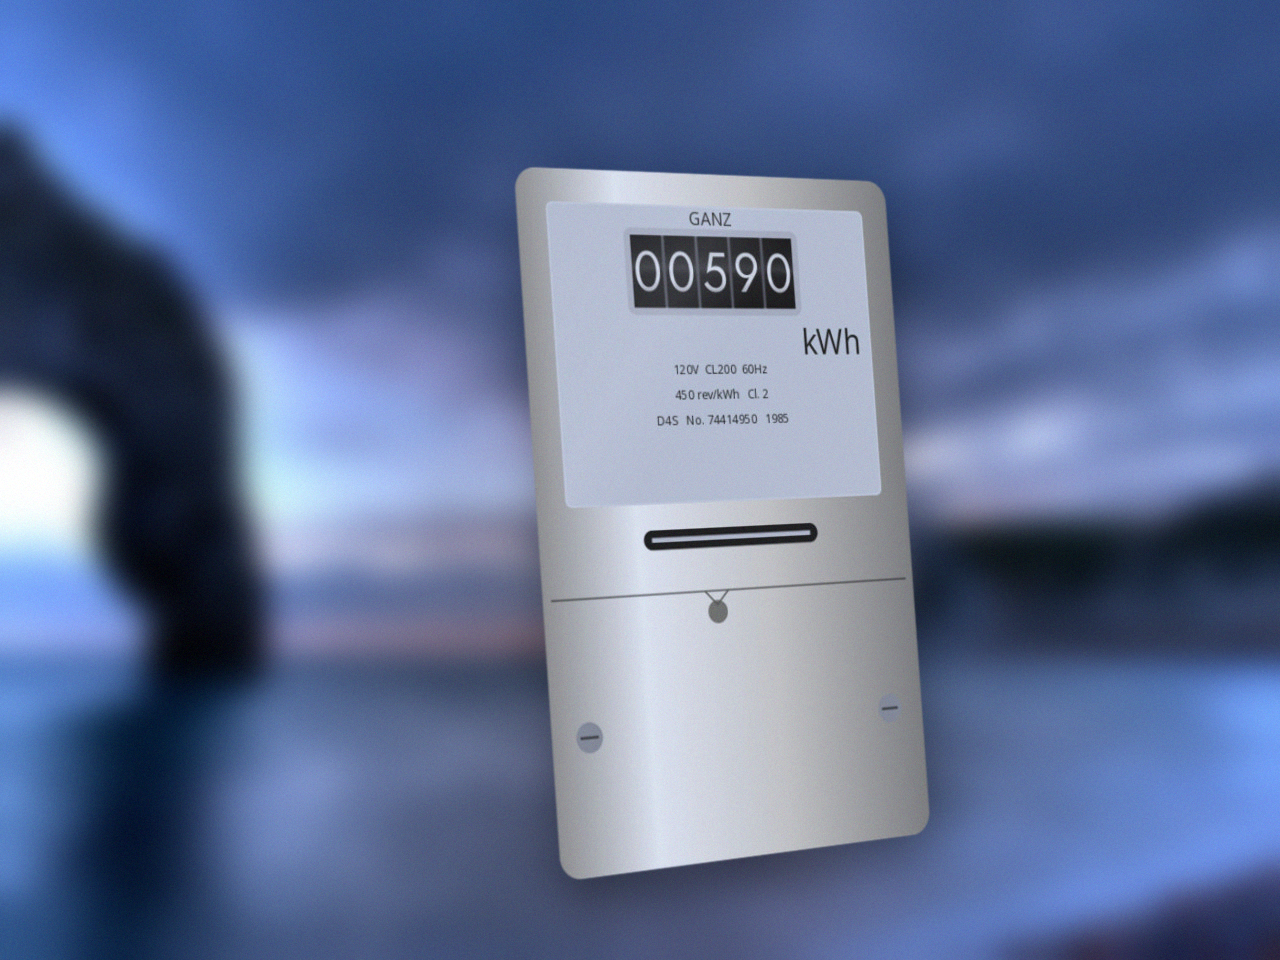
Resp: 590 kWh
